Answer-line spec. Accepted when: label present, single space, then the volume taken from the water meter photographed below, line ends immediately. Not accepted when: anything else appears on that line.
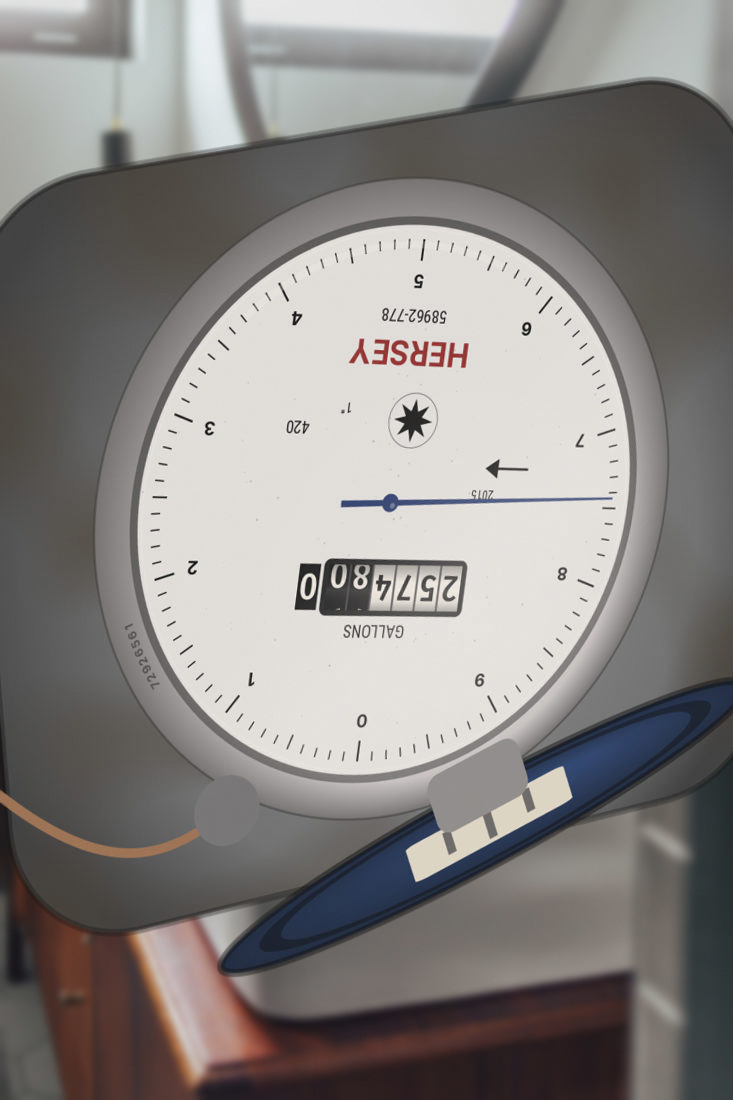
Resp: 2574797.4 gal
